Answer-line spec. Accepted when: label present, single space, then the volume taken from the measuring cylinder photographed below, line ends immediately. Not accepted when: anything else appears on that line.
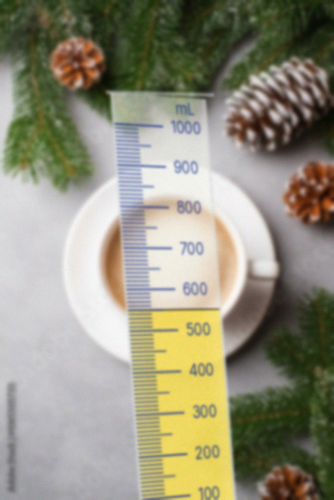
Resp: 550 mL
